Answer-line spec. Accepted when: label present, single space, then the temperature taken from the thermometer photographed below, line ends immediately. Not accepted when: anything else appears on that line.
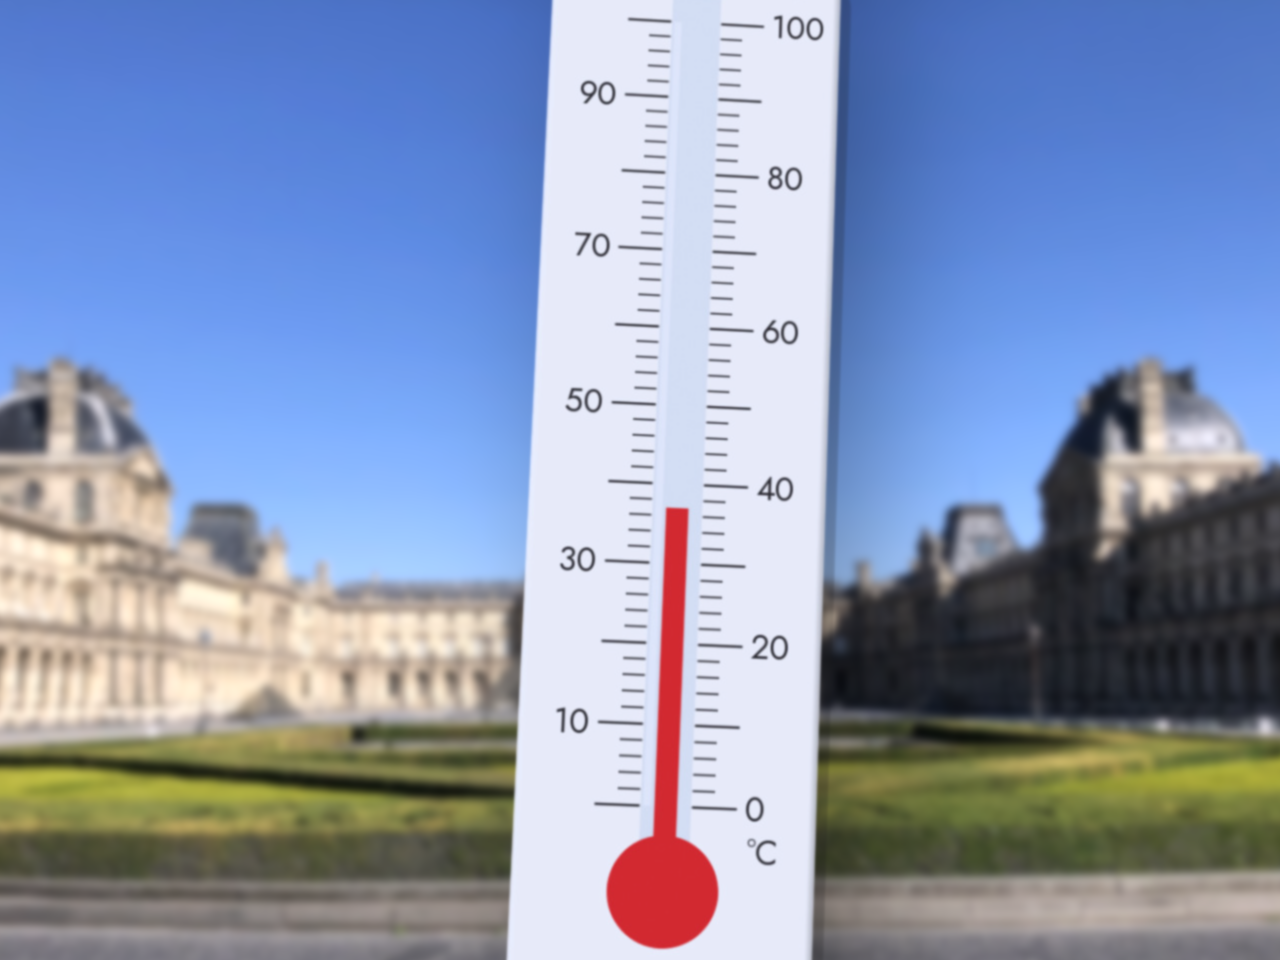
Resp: 37 °C
